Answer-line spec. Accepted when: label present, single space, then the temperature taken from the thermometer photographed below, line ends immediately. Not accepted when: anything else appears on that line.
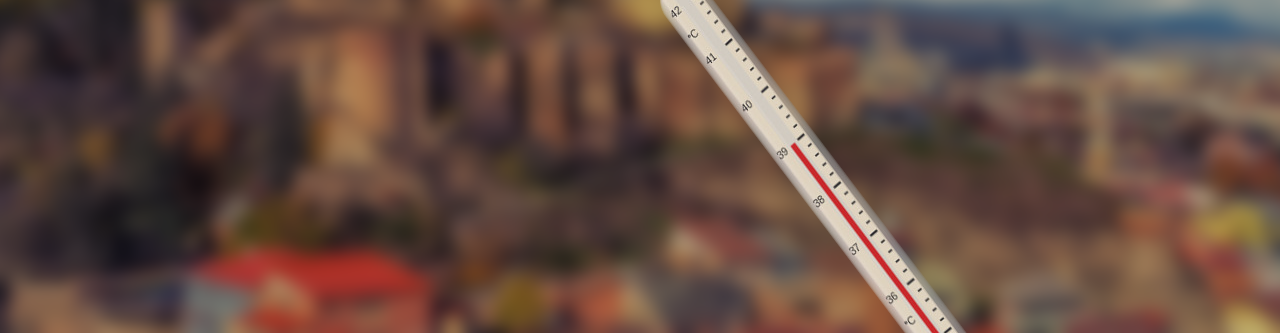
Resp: 39 °C
